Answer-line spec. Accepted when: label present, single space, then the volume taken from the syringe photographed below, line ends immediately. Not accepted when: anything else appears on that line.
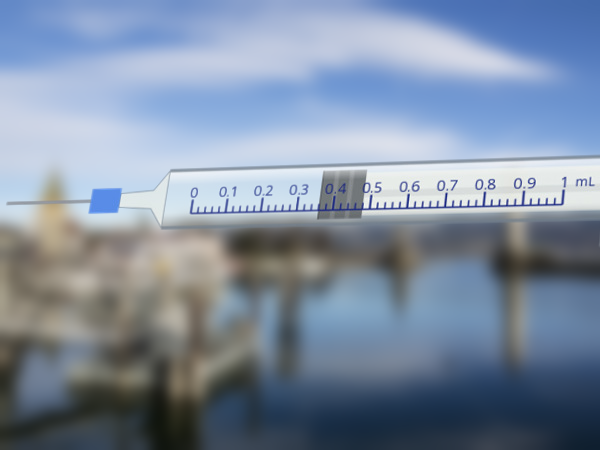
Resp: 0.36 mL
